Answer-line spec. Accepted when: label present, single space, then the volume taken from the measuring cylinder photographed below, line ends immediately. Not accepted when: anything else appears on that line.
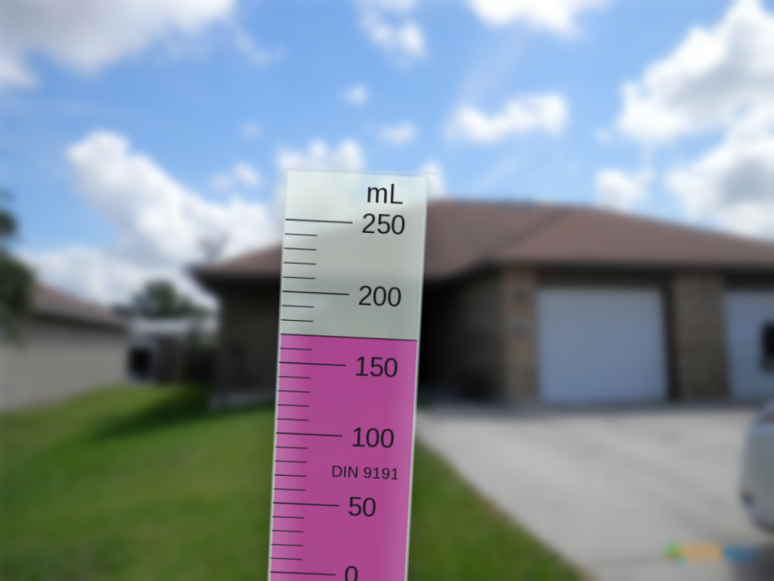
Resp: 170 mL
